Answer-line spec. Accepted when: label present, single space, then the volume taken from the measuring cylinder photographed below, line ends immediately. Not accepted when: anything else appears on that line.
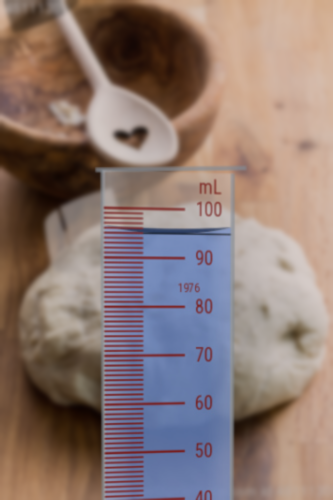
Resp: 95 mL
